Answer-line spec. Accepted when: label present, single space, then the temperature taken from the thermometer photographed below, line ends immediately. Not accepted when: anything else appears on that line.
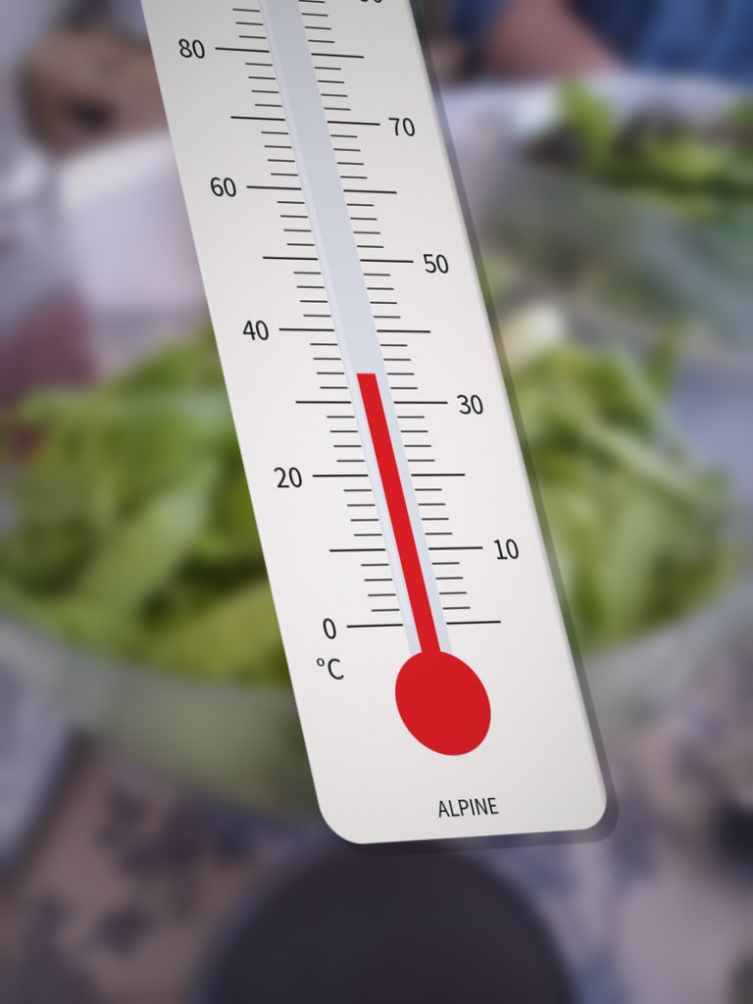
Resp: 34 °C
